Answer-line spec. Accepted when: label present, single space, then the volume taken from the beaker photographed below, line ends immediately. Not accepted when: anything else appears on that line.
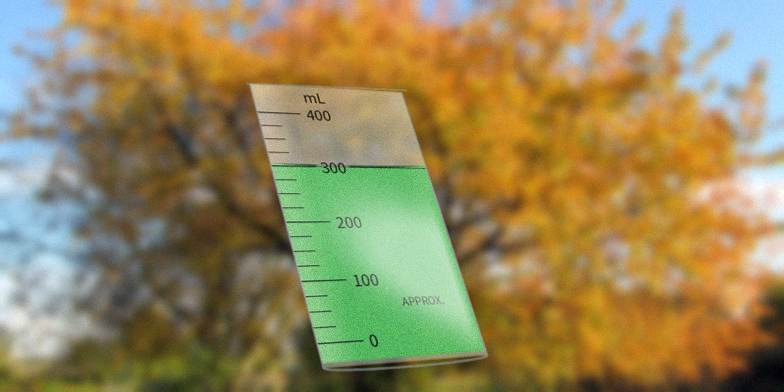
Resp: 300 mL
